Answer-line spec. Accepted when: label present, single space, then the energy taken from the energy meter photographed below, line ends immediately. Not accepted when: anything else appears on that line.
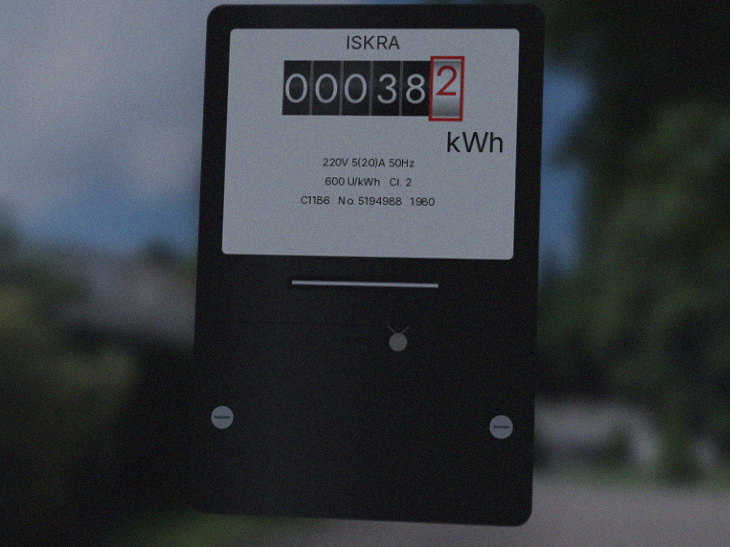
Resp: 38.2 kWh
